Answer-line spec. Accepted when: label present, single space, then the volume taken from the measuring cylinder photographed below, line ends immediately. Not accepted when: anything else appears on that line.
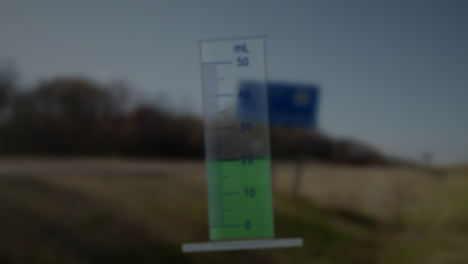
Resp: 20 mL
